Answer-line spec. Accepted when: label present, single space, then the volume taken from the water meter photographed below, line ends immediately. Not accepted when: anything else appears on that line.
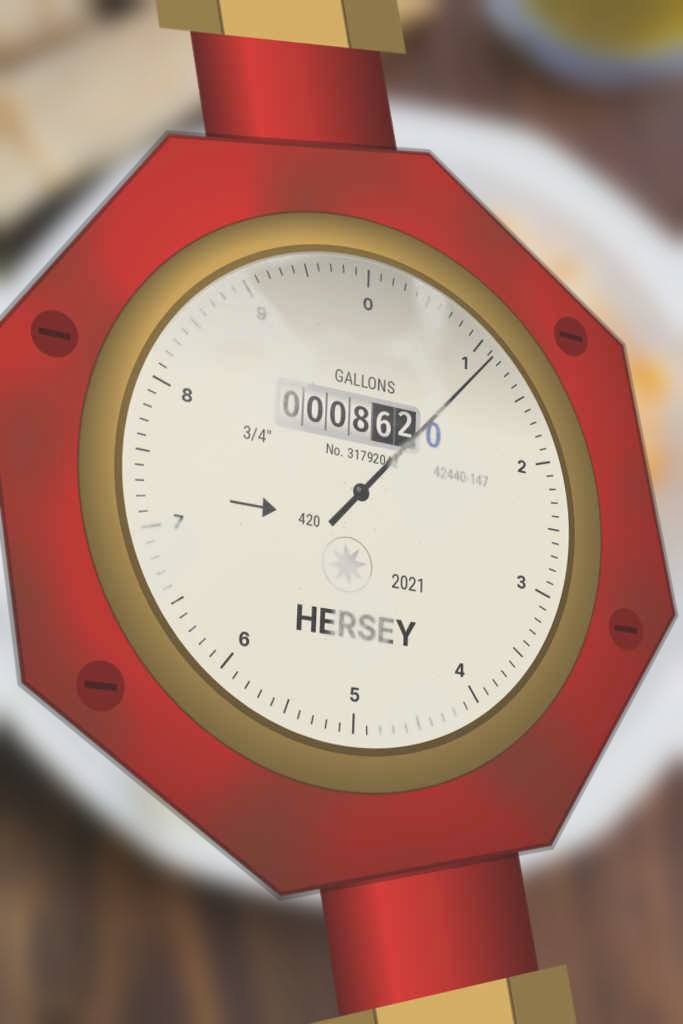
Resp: 8621.1 gal
